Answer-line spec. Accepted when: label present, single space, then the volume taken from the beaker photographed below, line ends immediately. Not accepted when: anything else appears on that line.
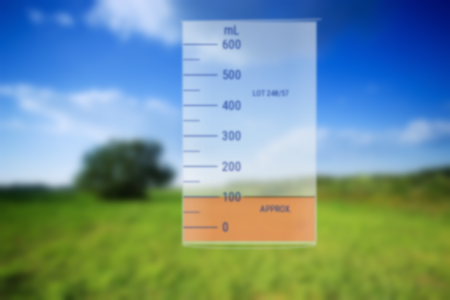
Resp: 100 mL
